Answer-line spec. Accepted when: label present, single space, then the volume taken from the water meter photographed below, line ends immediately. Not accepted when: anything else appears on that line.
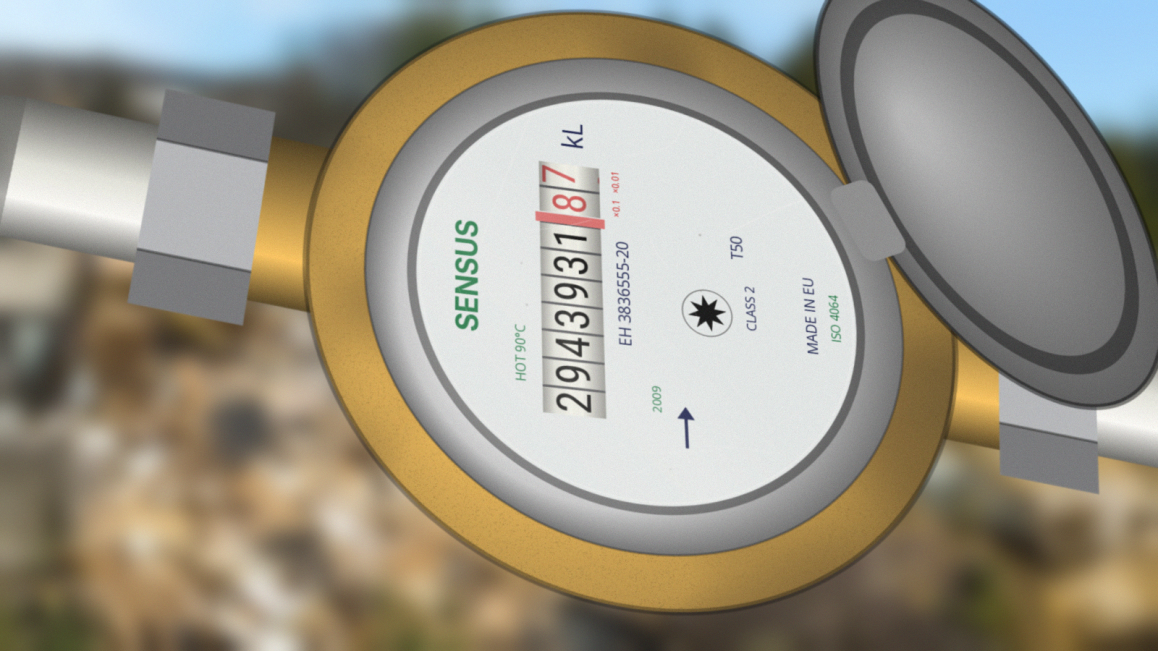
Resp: 2943931.87 kL
